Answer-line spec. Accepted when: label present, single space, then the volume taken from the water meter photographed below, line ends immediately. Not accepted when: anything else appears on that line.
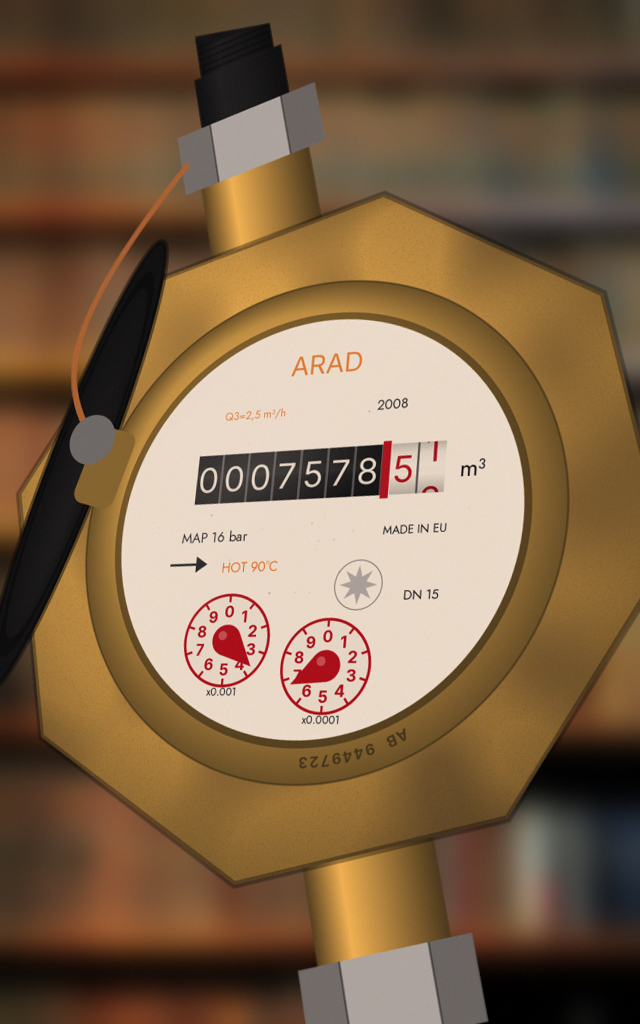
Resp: 7578.5136 m³
